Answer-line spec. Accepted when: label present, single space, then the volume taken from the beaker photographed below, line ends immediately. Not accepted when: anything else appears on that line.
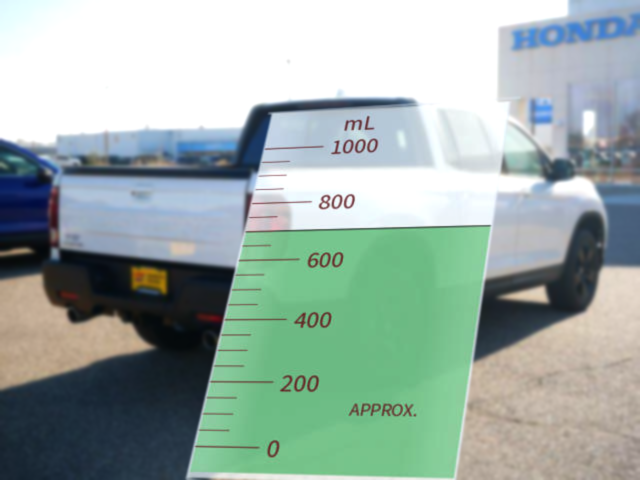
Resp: 700 mL
